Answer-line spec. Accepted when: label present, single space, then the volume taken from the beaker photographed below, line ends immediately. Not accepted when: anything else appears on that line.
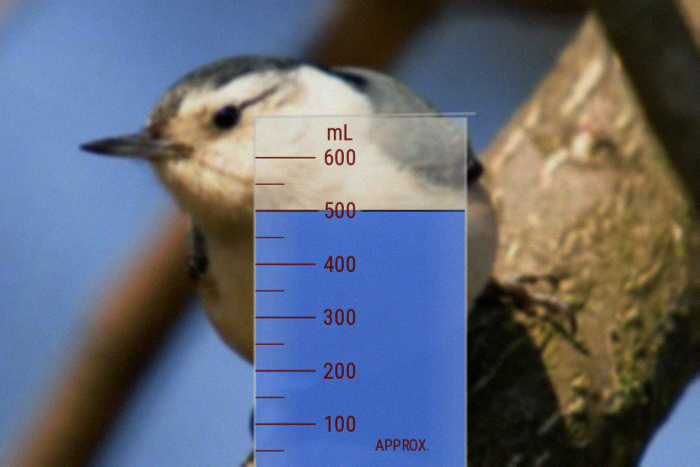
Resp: 500 mL
